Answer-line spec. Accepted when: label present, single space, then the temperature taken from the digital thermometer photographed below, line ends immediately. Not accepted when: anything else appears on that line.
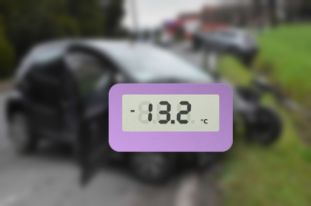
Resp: -13.2 °C
